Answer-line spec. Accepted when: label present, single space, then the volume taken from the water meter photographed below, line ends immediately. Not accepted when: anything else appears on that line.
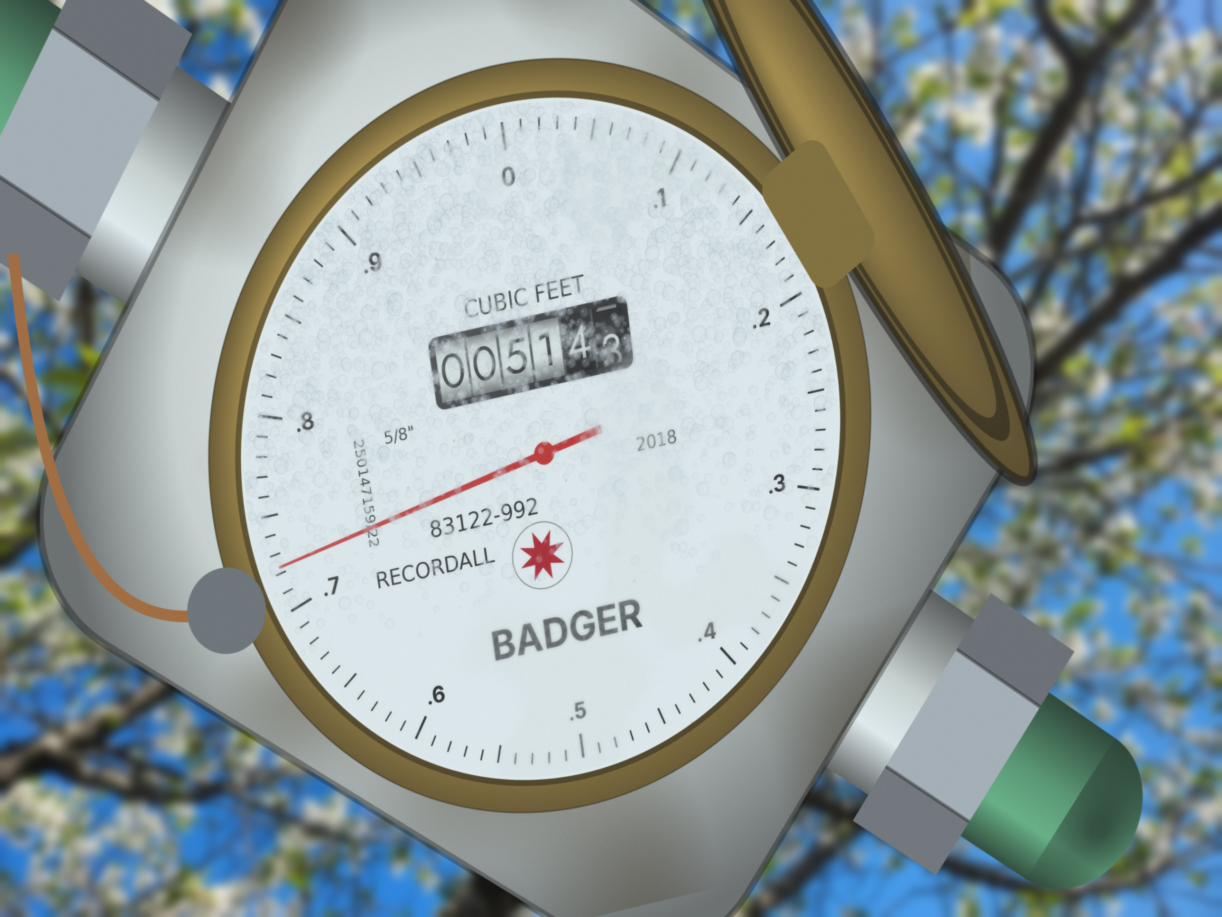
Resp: 5142.72 ft³
